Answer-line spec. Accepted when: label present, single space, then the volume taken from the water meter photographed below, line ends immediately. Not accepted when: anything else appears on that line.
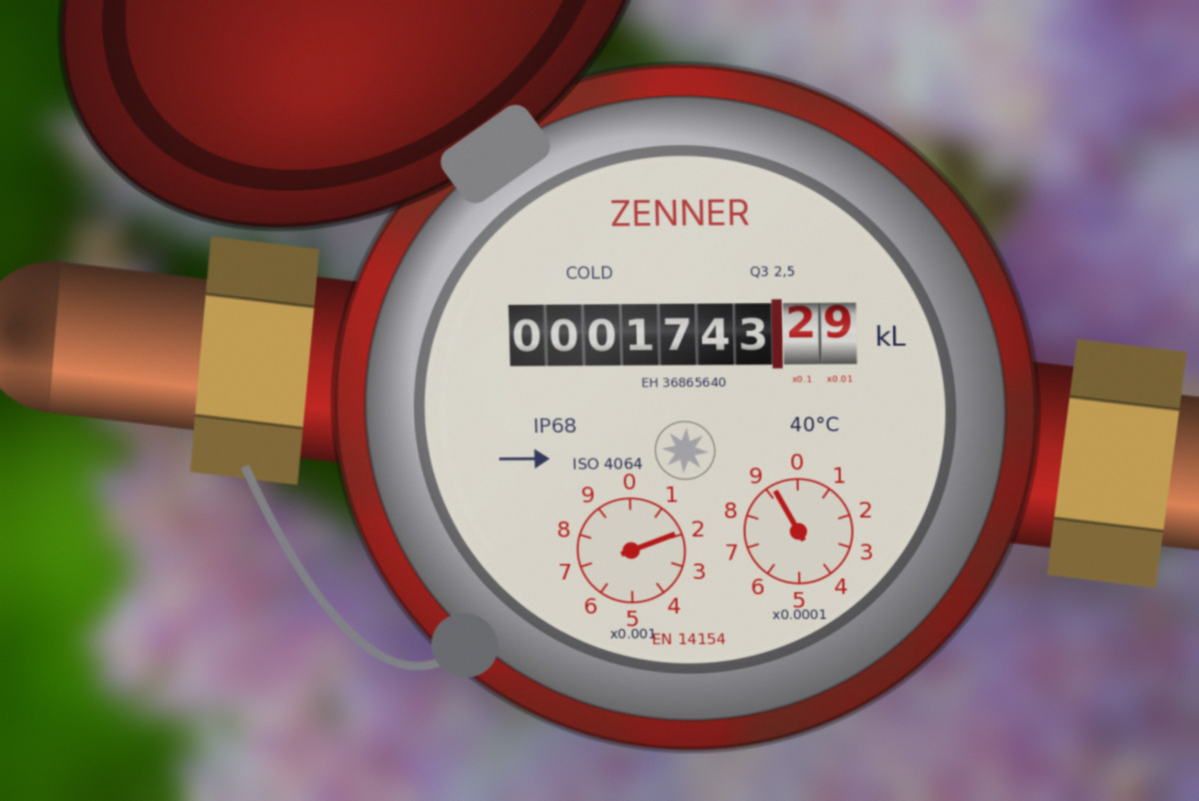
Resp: 1743.2919 kL
